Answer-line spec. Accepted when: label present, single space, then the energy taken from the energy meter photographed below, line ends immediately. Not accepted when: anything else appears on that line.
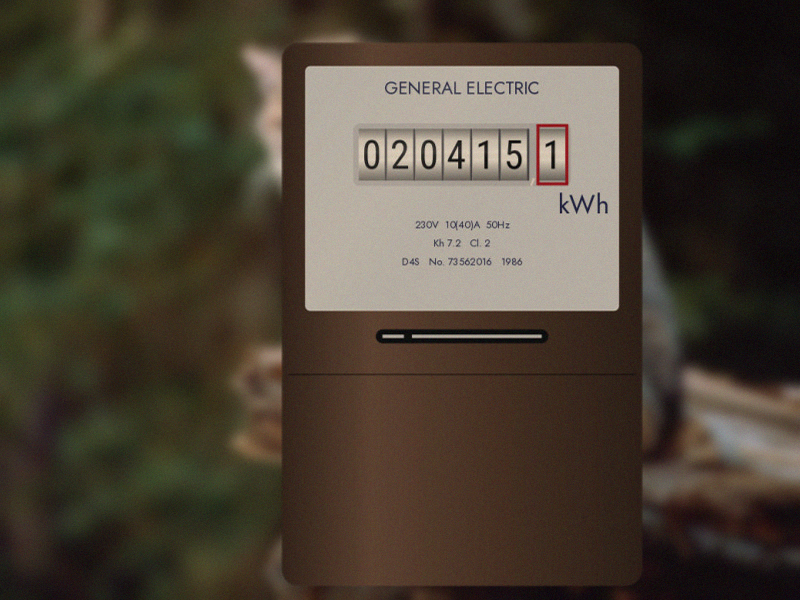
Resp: 20415.1 kWh
